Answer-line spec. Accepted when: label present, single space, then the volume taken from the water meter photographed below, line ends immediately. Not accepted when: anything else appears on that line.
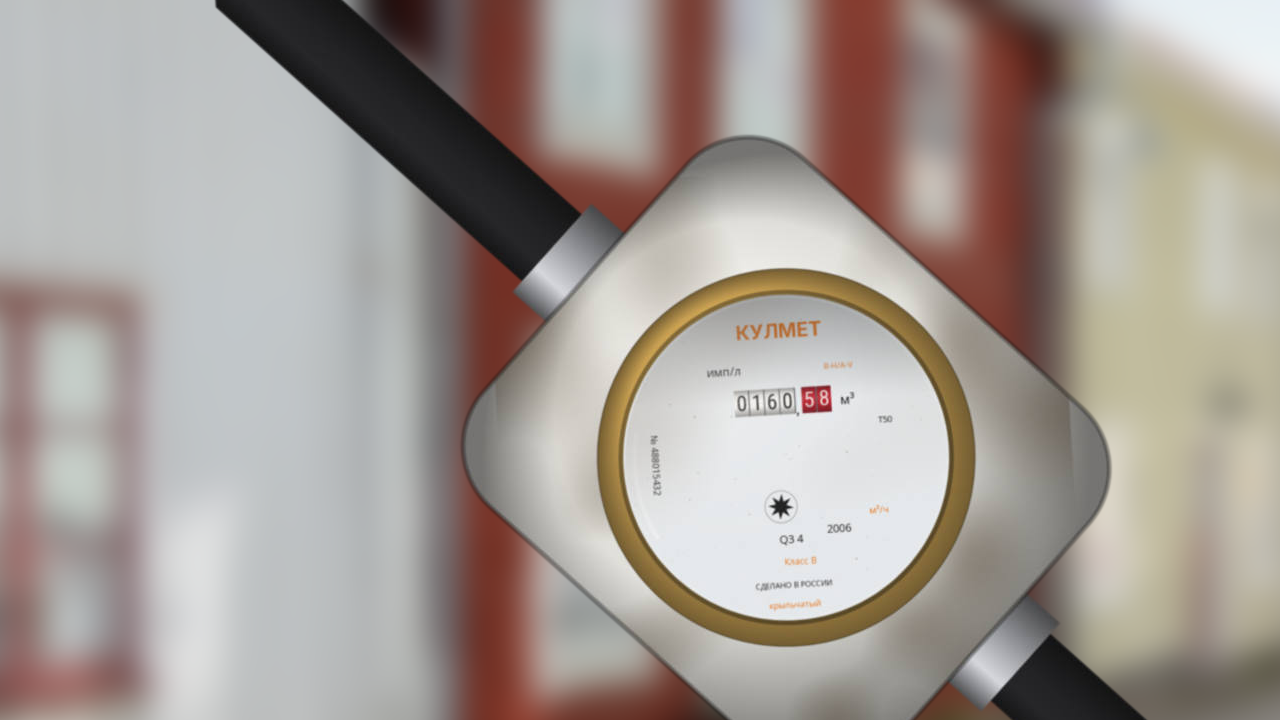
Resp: 160.58 m³
